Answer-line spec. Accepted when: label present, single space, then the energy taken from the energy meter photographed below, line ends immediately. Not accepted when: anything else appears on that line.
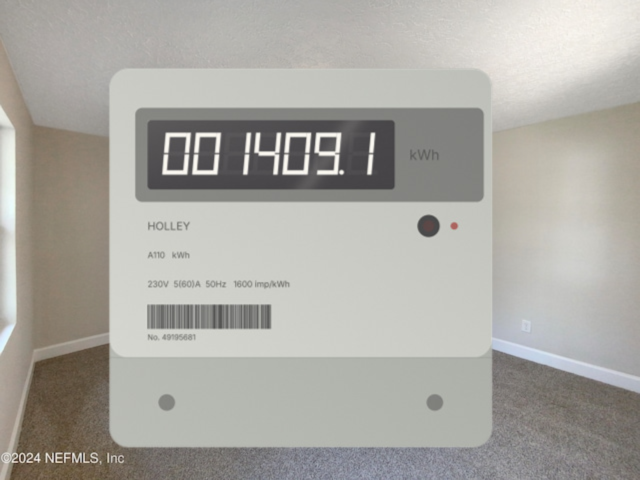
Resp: 1409.1 kWh
